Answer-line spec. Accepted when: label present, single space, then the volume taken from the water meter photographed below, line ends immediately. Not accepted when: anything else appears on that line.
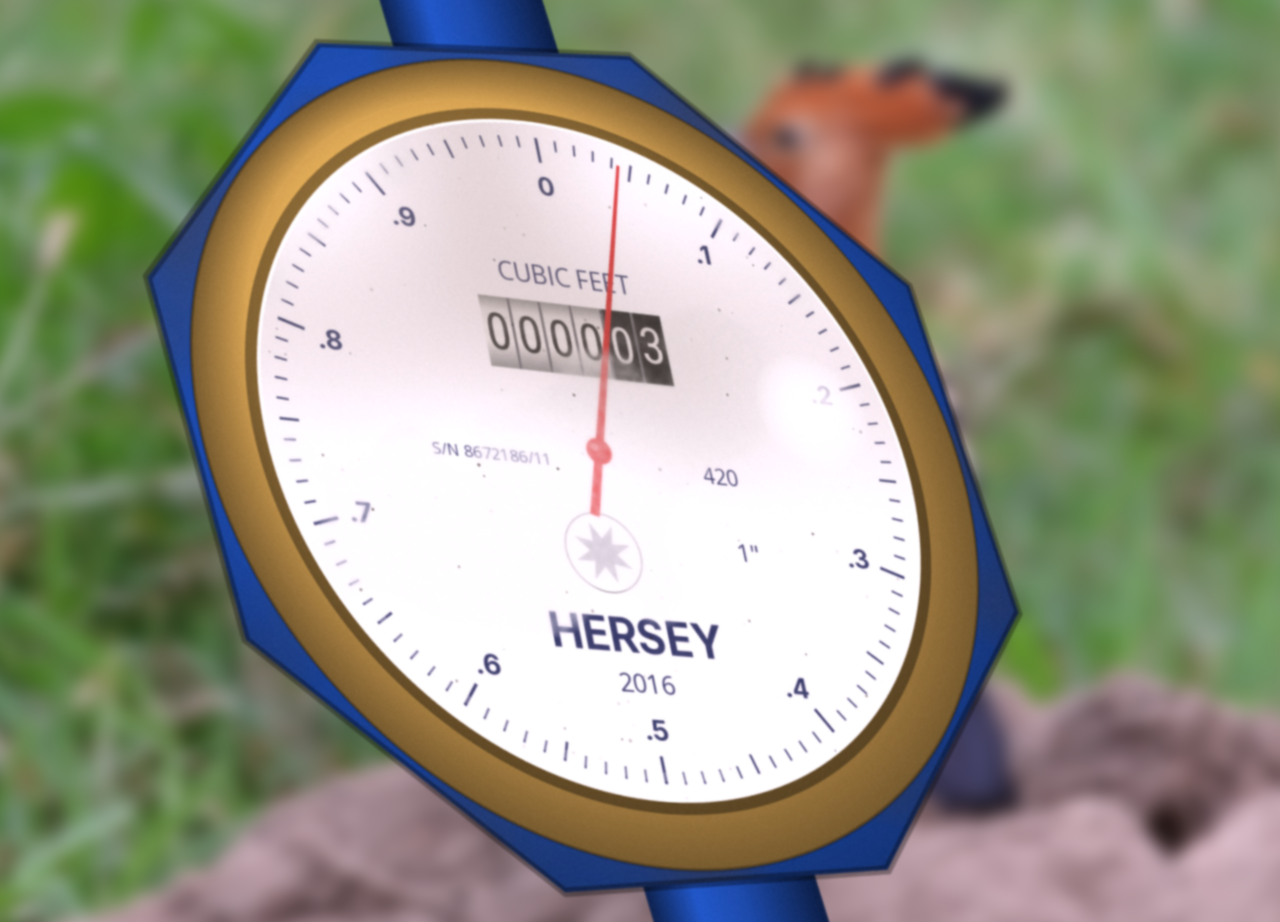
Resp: 3.04 ft³
